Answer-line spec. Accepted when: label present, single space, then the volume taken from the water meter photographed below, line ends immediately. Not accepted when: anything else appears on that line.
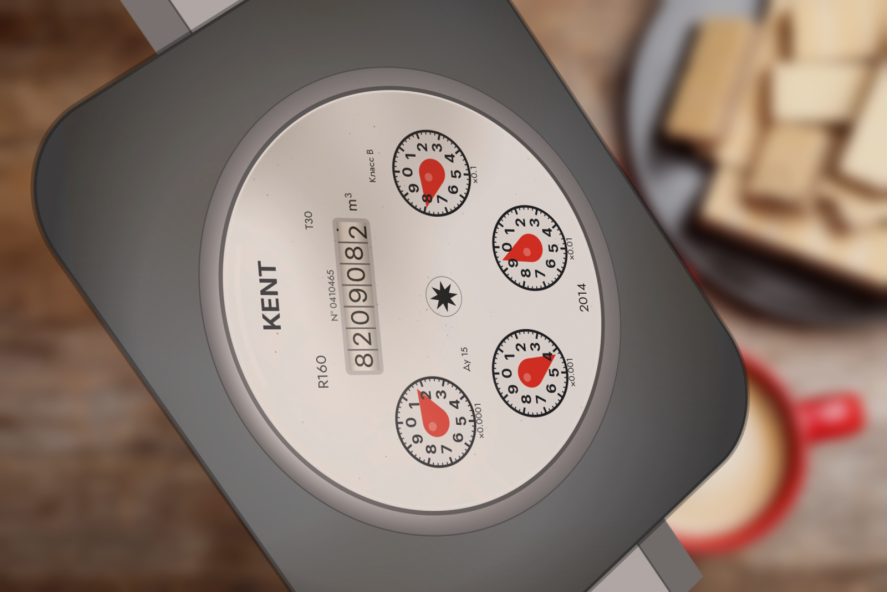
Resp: 8209081.7941 m³
